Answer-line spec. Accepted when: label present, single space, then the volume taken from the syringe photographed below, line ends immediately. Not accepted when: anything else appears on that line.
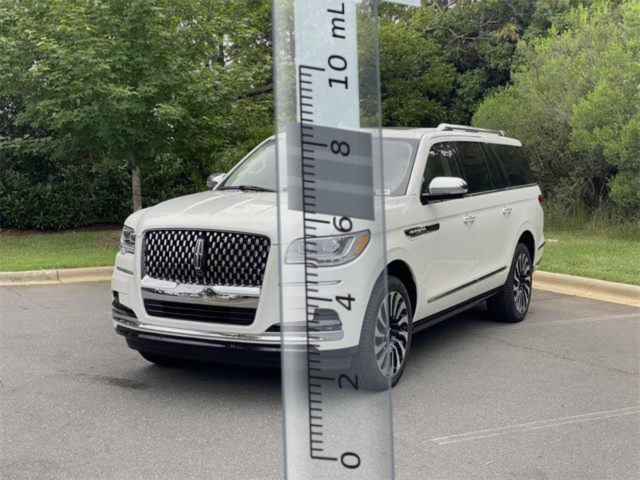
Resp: 6.2 mL
